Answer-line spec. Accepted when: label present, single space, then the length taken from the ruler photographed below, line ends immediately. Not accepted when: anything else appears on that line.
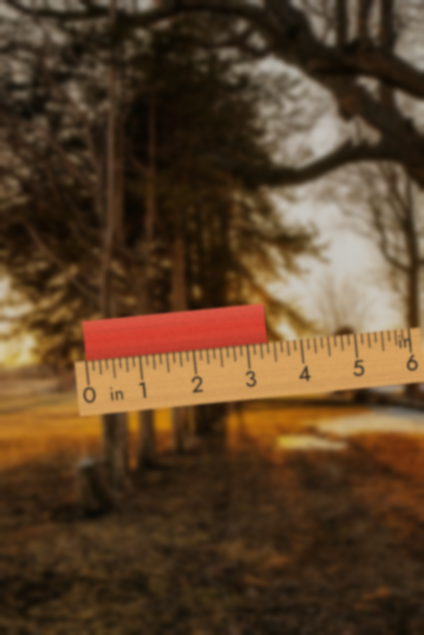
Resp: 3.375 in
